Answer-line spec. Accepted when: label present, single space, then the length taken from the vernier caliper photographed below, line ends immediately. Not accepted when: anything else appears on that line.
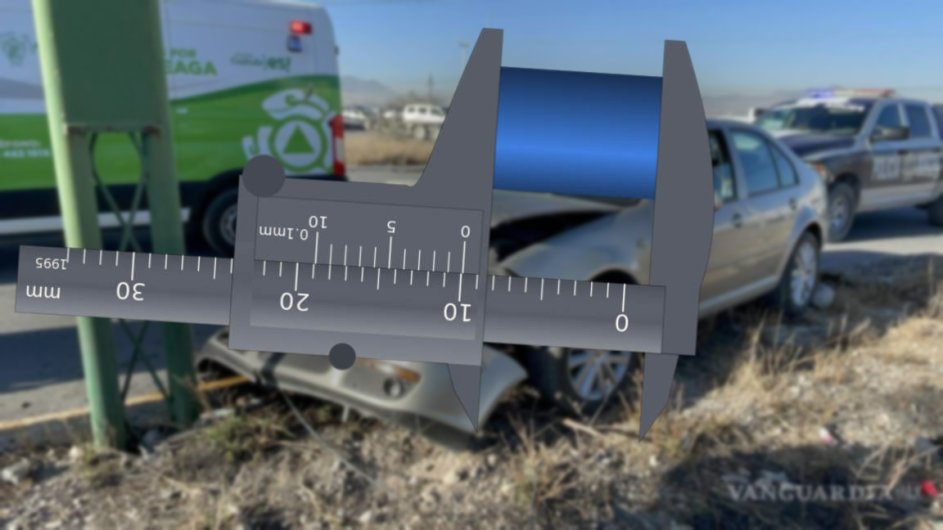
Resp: 9.9 mm
